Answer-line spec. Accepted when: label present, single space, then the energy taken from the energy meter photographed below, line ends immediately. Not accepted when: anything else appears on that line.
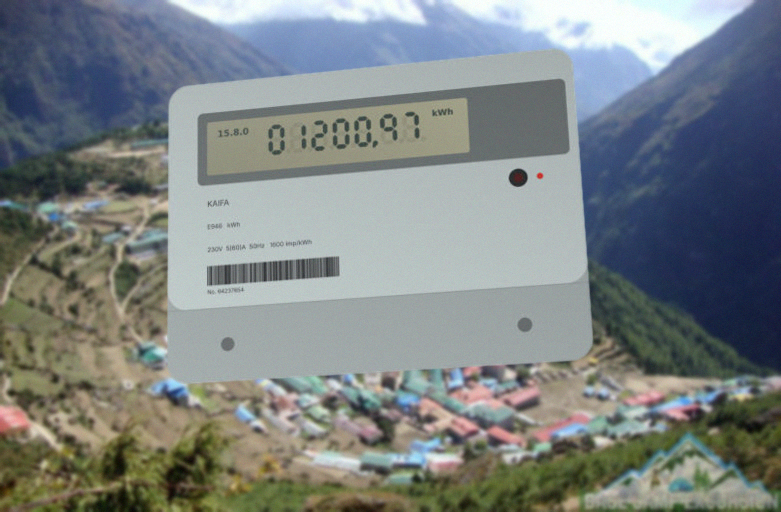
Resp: 1200.97 kWh
